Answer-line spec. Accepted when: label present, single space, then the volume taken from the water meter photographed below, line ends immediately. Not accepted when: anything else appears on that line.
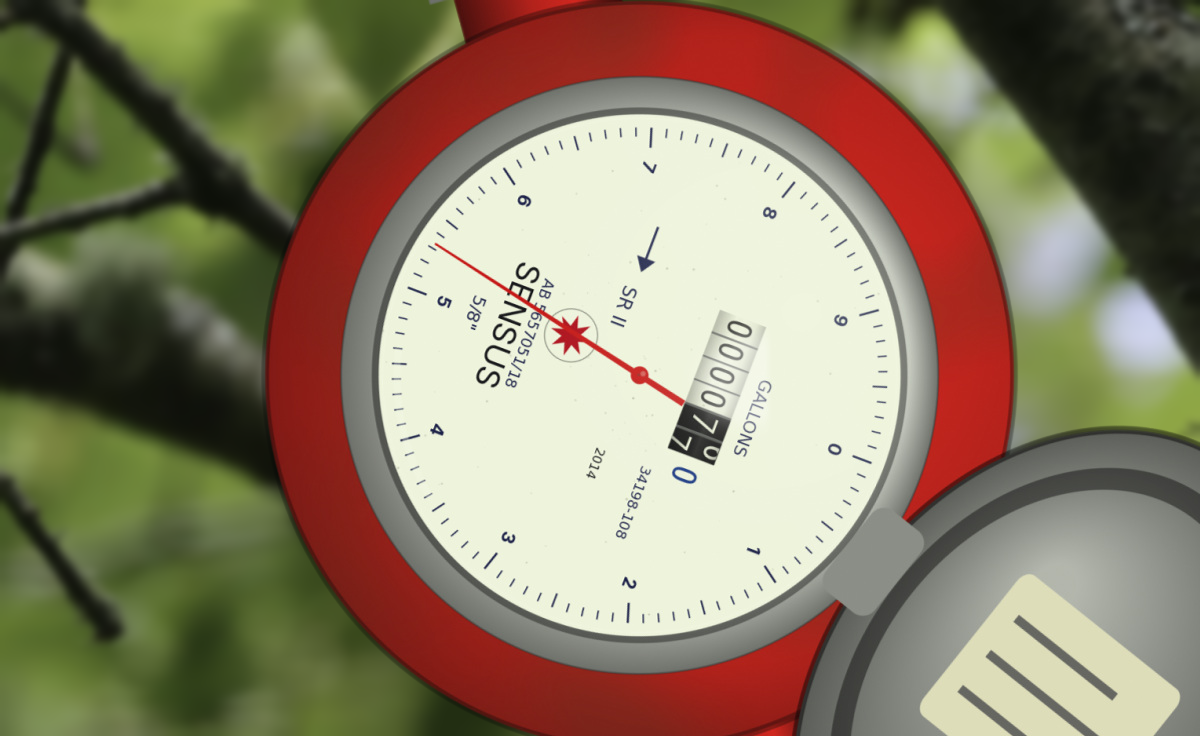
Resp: 765.3 gal
